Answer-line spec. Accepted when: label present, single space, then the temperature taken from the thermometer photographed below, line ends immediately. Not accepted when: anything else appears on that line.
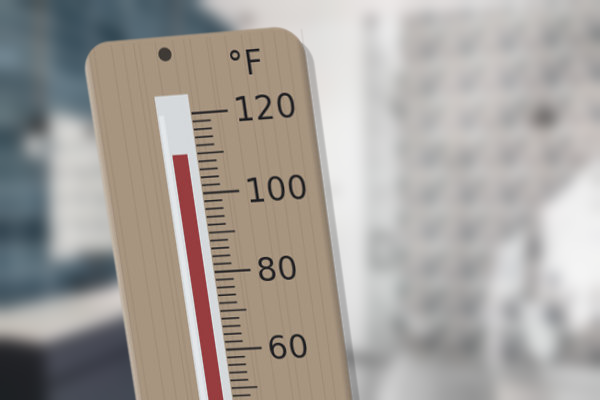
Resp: 110 °F
